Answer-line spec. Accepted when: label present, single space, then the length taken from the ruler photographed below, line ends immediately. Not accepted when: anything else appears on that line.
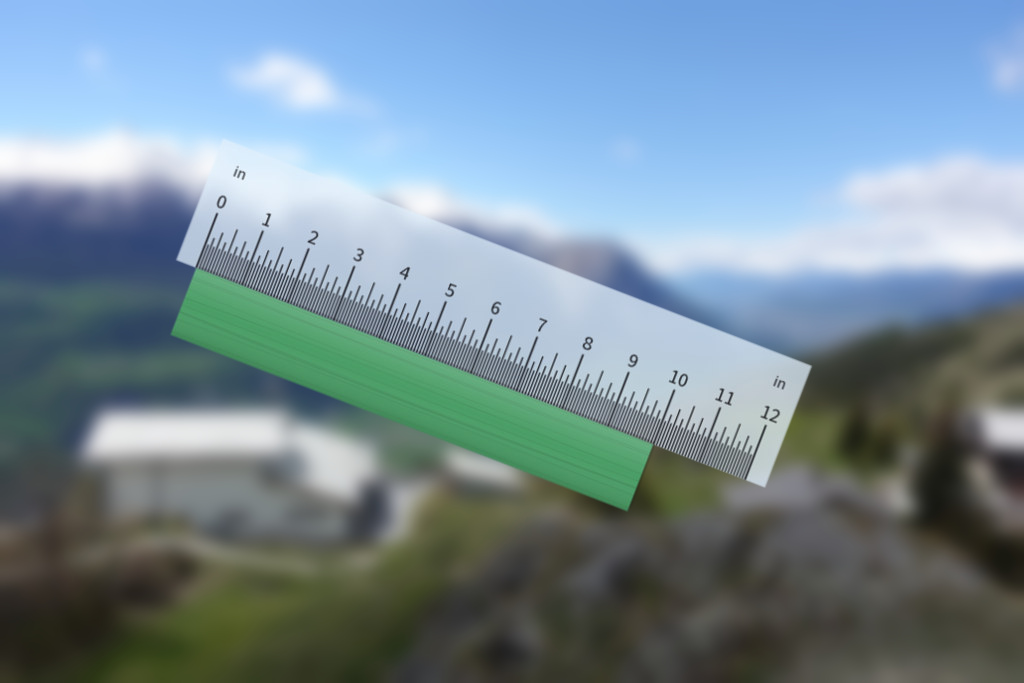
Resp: 10 in
